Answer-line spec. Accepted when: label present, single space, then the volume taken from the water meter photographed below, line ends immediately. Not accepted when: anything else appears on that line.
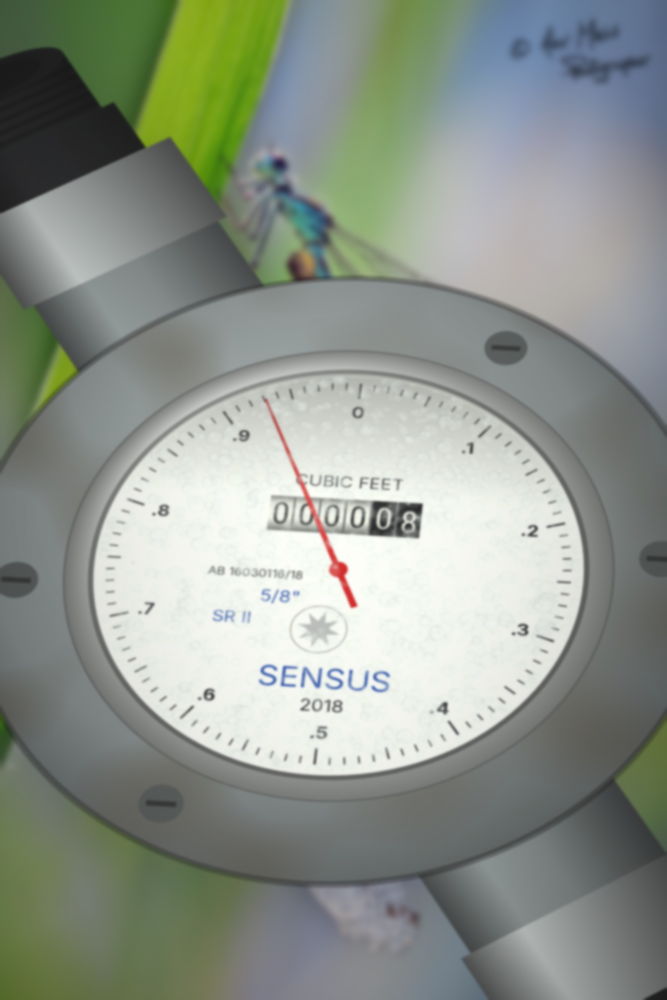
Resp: 7.93 ft³
